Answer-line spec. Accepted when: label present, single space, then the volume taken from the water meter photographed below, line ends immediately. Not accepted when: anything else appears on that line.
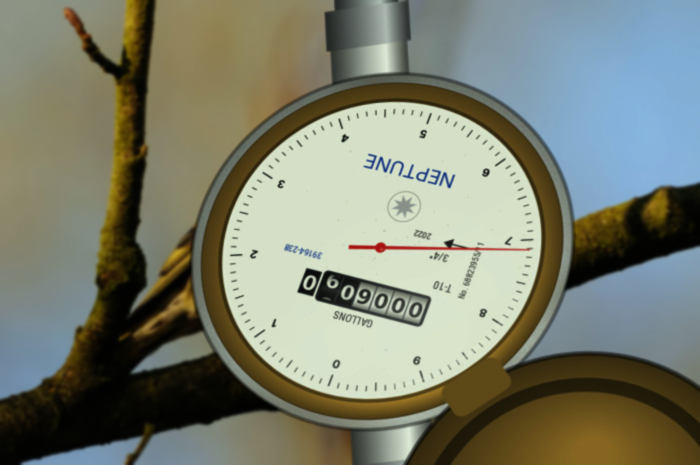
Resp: 6087.1 gal
